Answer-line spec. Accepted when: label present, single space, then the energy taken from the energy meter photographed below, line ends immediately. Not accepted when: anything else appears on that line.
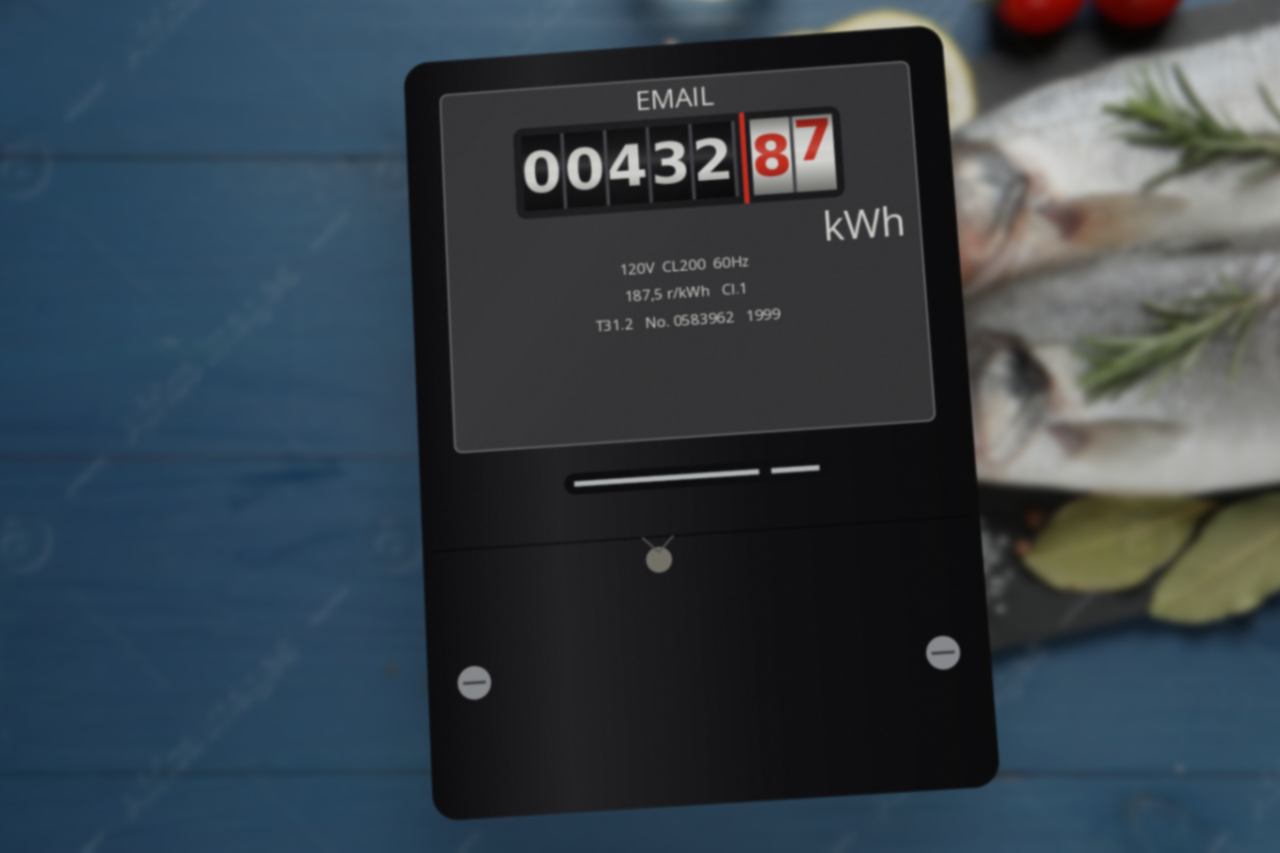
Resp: 432.87 kWh
